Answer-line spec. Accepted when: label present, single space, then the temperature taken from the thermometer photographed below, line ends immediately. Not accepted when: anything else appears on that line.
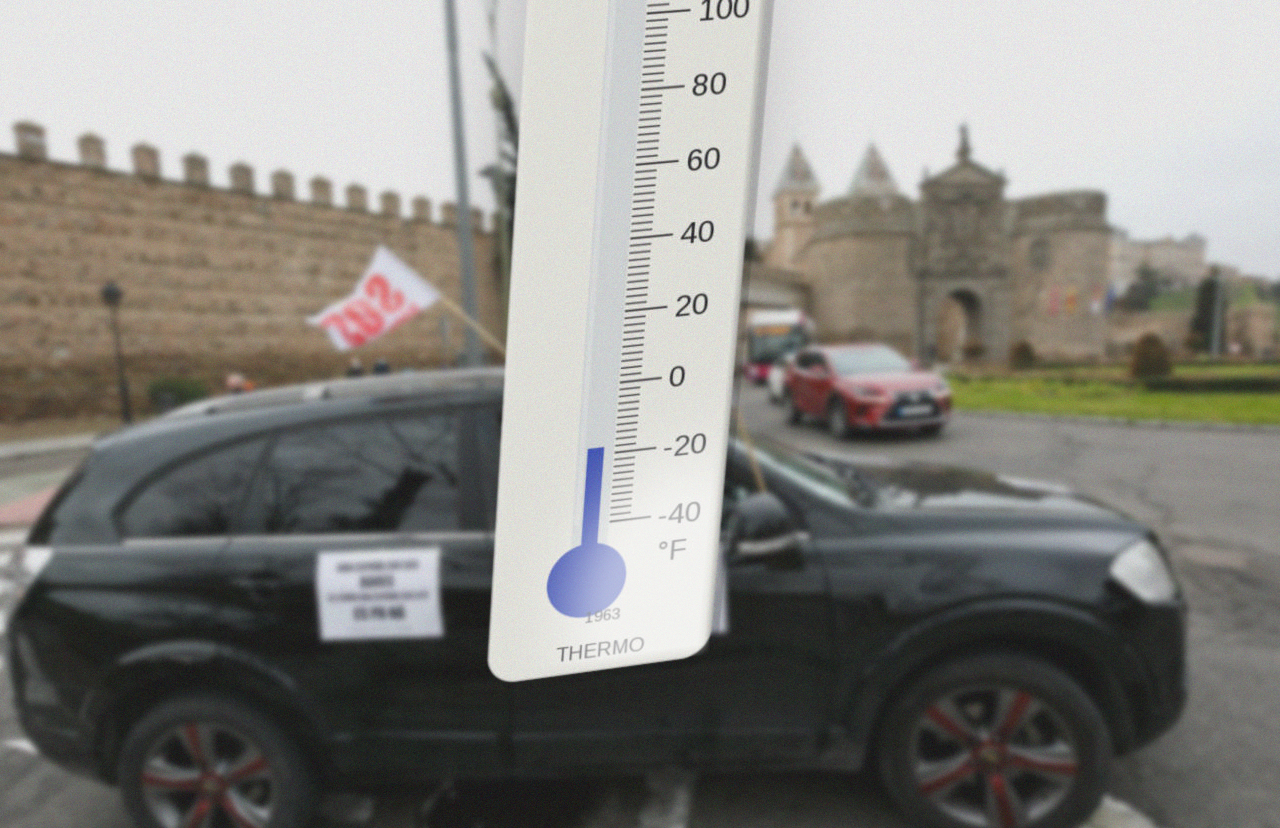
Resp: -18 °F
